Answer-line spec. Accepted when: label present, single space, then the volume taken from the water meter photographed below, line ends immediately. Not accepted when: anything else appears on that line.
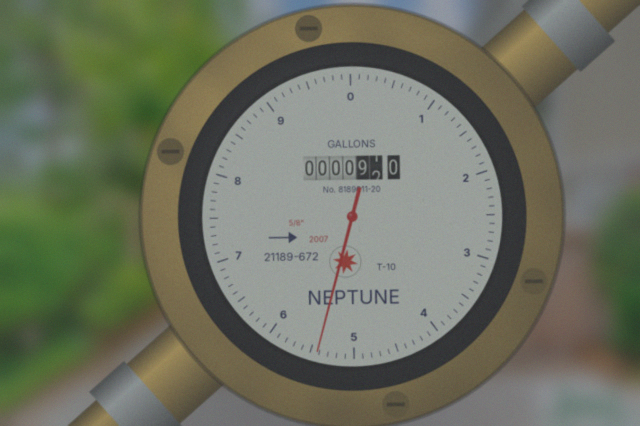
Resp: 915.4 gal
